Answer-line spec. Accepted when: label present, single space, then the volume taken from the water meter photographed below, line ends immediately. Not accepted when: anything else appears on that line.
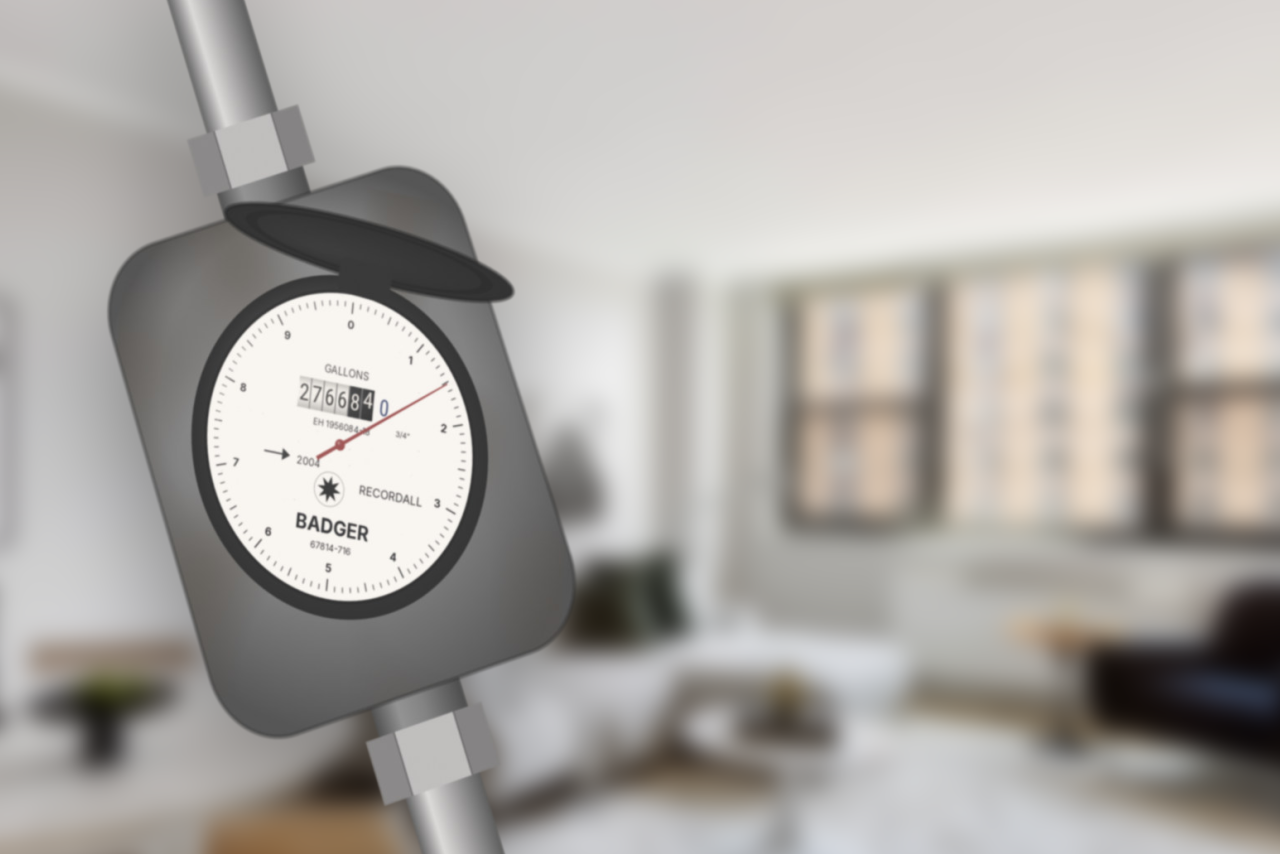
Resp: 2766841.5 gal
